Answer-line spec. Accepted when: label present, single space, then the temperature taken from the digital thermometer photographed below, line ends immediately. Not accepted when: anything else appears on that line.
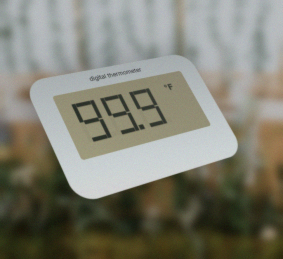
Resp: 99.9 °F
